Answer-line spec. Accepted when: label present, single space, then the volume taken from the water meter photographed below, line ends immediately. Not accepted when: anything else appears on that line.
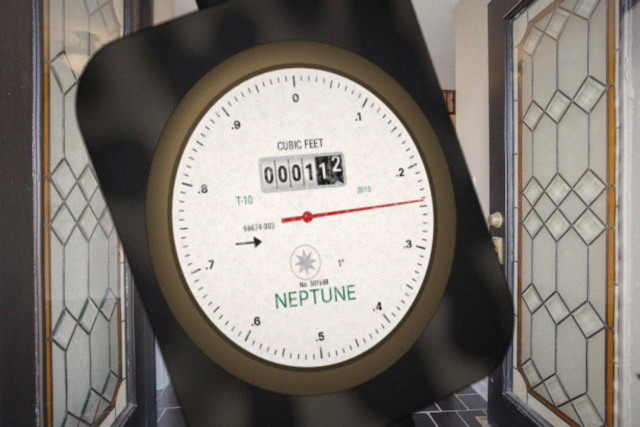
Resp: 112.24 ft³
